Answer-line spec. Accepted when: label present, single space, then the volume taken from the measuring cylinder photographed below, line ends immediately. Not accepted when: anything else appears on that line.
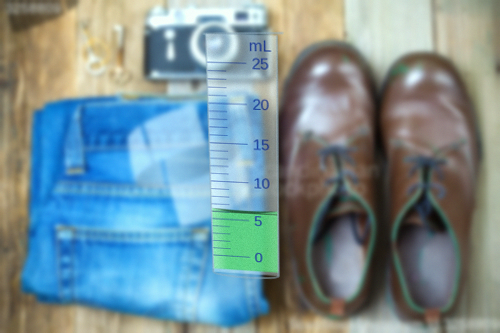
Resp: 6 mL
